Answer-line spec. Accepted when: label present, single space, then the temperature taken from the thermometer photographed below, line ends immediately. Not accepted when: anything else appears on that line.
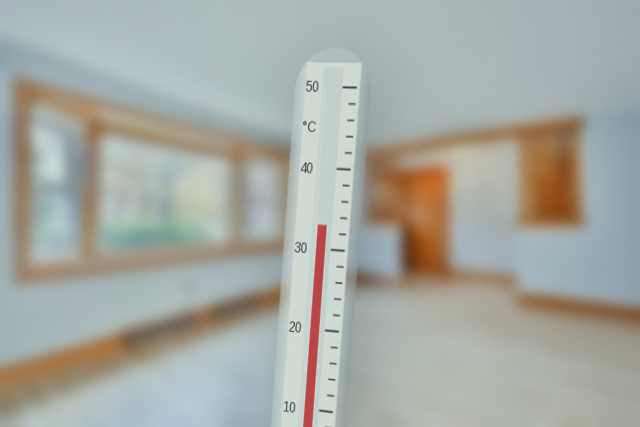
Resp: 33 °C
